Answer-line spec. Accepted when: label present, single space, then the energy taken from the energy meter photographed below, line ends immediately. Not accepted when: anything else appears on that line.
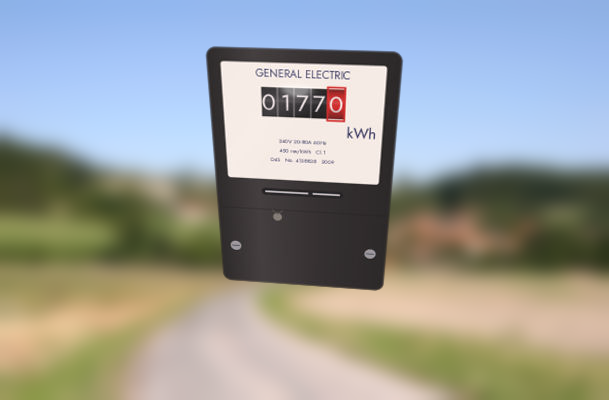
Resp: 177.0 kWh
